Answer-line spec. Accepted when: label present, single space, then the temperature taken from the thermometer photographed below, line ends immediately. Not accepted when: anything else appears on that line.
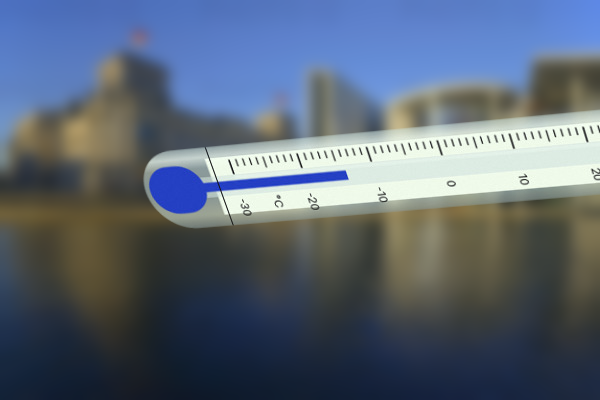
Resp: -14 °C
